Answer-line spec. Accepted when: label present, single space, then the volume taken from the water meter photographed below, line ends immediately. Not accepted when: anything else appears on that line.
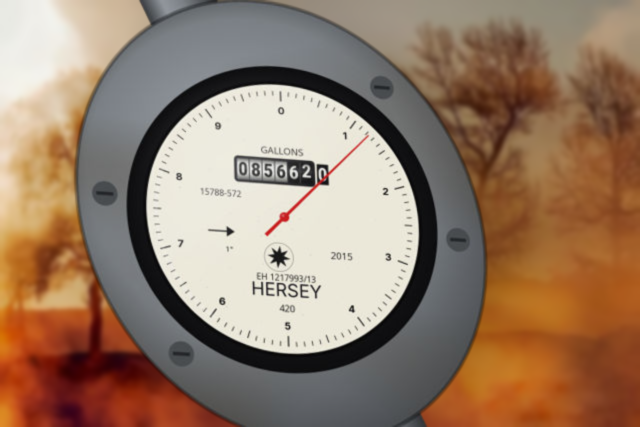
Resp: 856621.2 gal
